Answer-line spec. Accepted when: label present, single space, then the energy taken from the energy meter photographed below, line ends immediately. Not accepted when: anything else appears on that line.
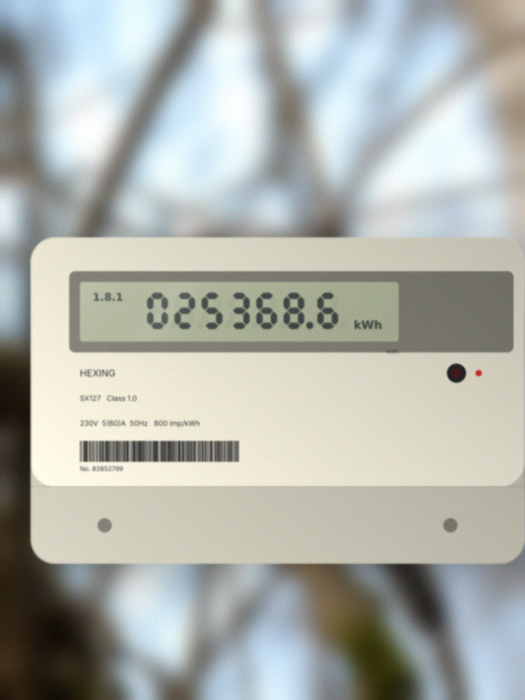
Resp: 25368.6 kWh
